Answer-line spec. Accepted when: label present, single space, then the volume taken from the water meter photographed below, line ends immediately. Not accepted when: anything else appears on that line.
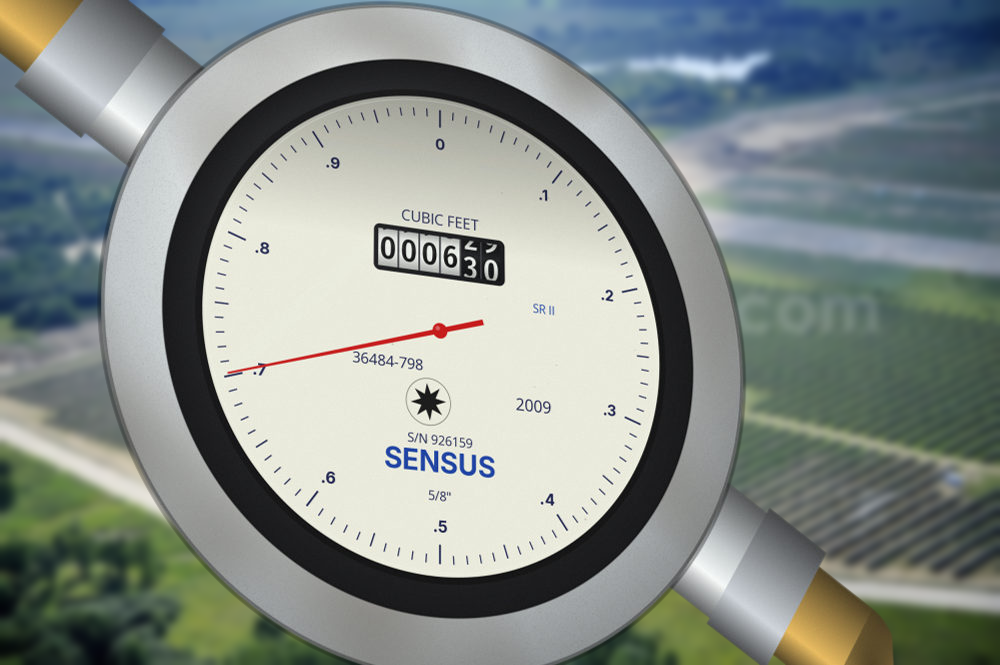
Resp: 629.70 ft³
